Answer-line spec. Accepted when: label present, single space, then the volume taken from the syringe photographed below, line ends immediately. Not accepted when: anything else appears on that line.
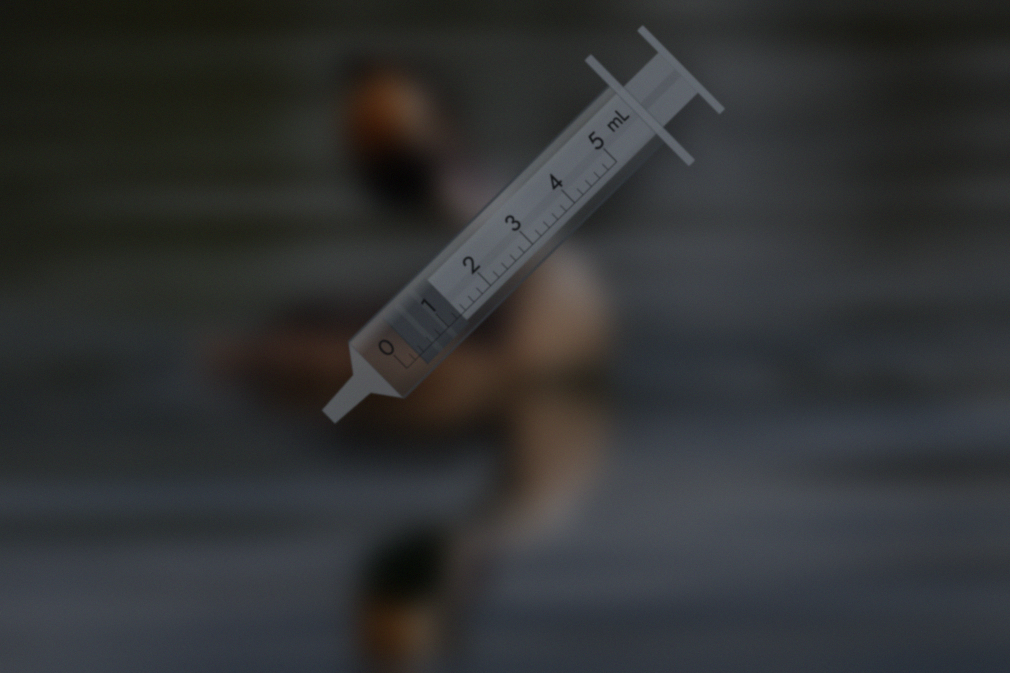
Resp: 0.3 mL
